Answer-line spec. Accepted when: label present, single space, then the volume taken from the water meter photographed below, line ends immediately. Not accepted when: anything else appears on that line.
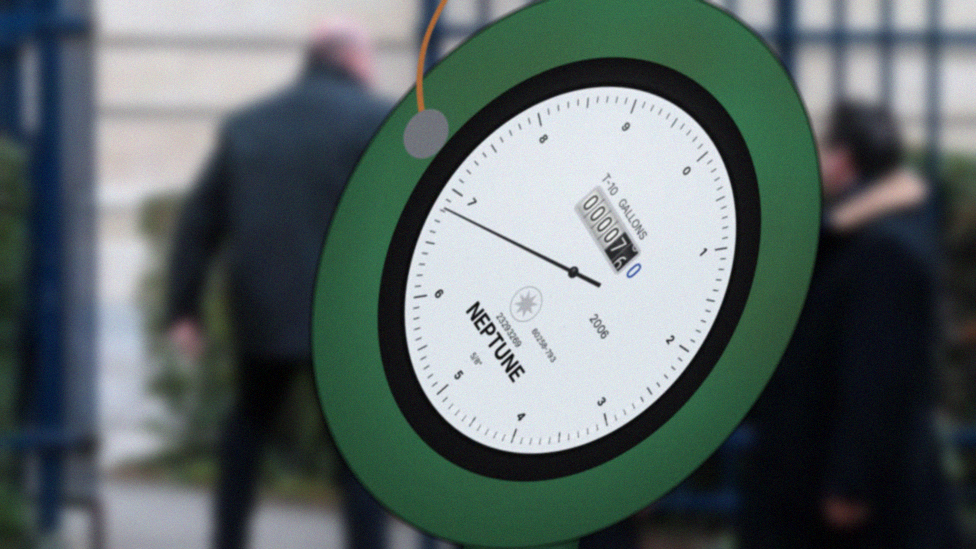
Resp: 756.8 gal
